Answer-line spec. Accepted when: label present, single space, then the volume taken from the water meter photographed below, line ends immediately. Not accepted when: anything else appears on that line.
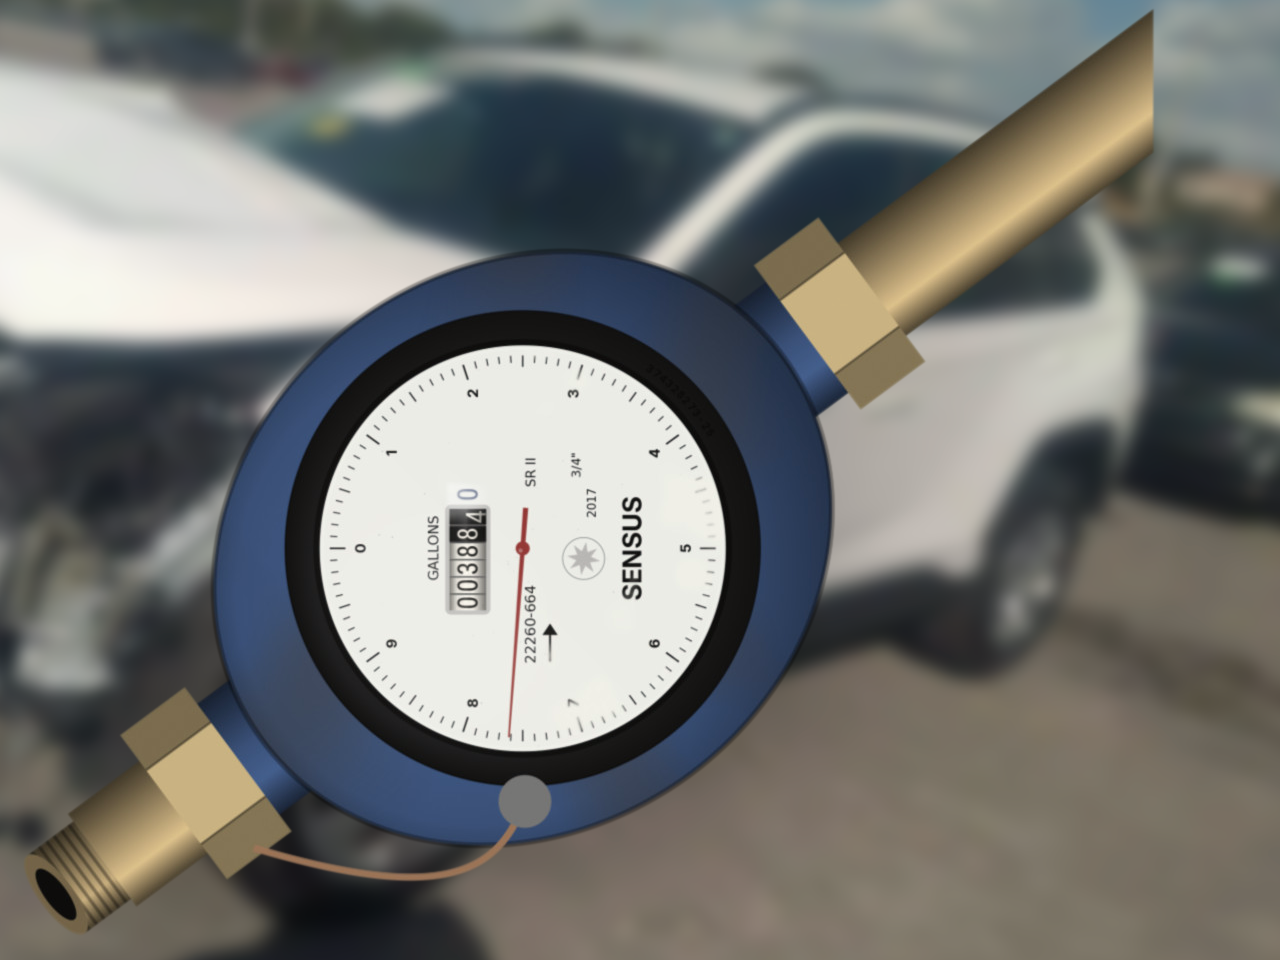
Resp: 38837.6 gal
